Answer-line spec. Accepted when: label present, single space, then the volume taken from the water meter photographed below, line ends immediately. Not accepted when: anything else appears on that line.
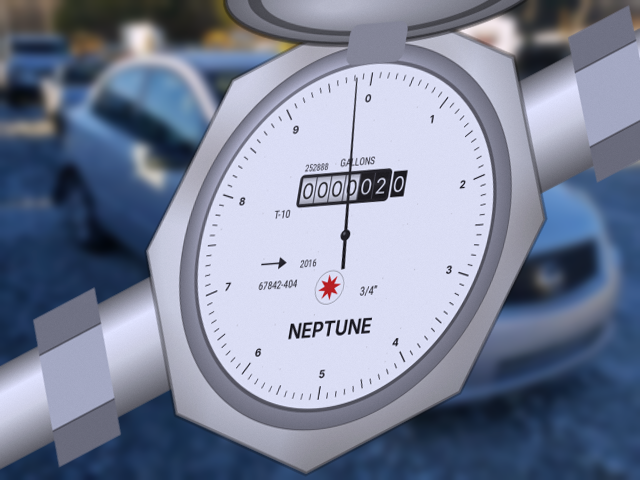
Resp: 19.8 gal
